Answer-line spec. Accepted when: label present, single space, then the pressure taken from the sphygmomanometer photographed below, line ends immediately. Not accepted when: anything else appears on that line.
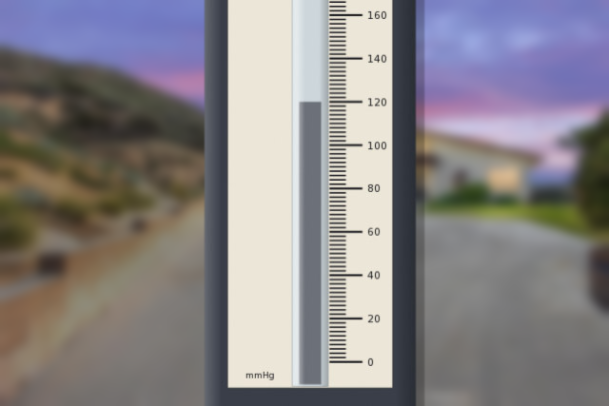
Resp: 120 mmHg
